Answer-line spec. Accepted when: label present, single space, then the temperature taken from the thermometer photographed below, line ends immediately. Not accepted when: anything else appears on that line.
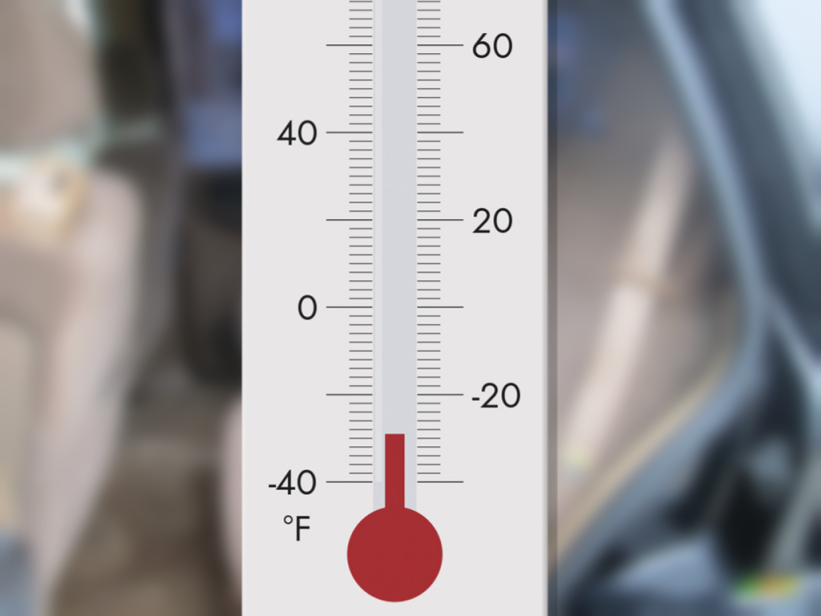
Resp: -29 °F
